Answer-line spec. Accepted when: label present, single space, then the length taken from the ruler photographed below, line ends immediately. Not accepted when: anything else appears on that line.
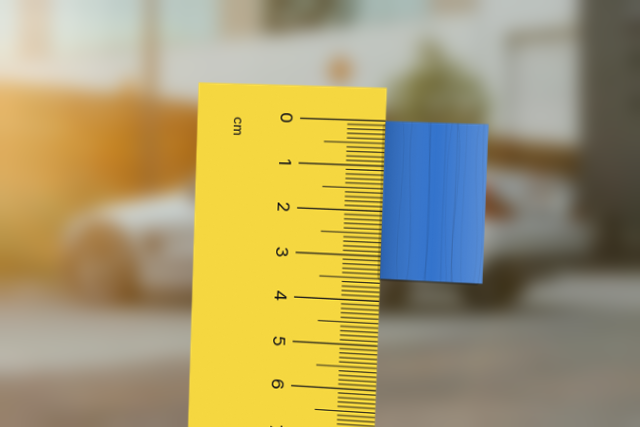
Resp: 3.5 cm
